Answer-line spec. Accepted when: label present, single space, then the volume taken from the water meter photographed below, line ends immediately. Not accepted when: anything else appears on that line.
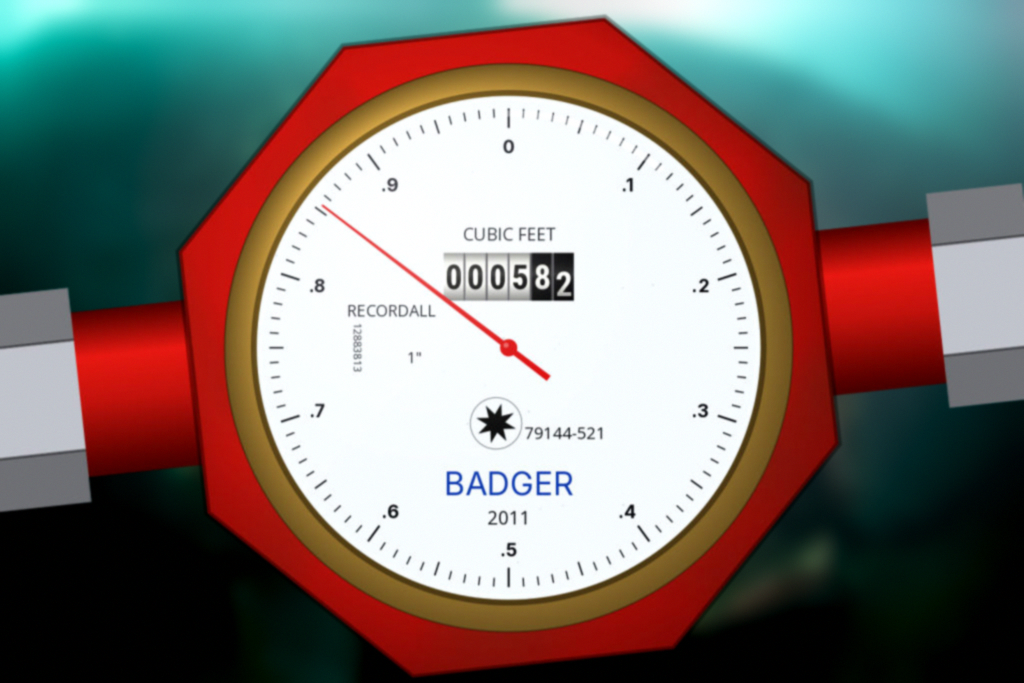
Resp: 581.85 ft³
